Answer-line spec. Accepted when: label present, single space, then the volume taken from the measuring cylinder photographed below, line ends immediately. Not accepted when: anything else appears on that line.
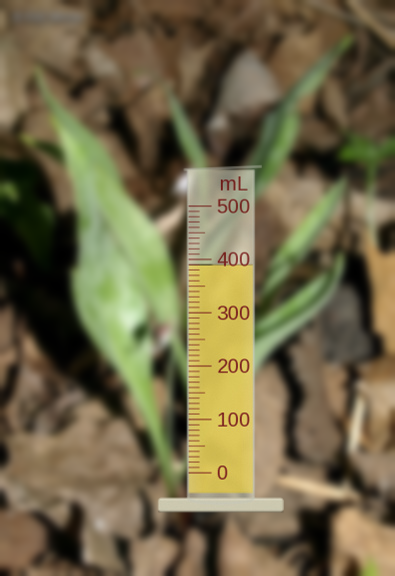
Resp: 390 mL
